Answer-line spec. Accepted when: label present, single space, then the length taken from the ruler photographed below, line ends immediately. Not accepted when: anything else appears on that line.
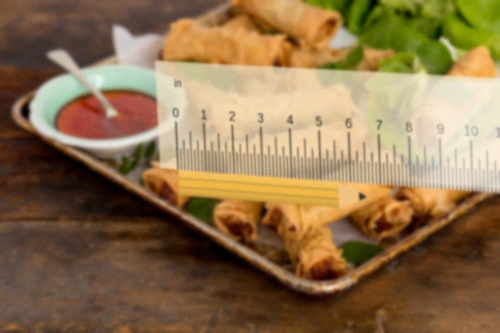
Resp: 6.5 in
